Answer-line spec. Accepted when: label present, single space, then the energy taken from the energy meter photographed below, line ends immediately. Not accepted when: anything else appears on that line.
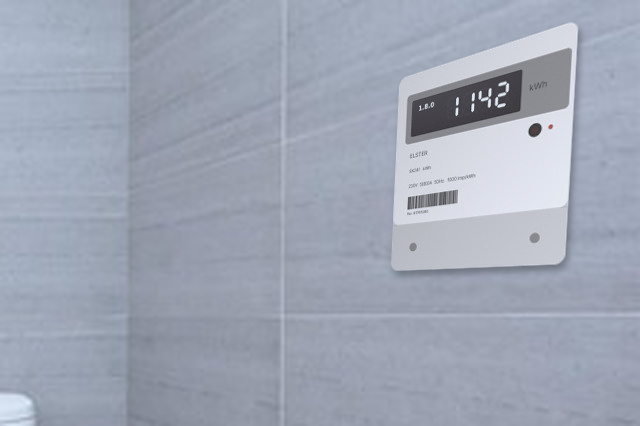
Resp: 1142 kWh
